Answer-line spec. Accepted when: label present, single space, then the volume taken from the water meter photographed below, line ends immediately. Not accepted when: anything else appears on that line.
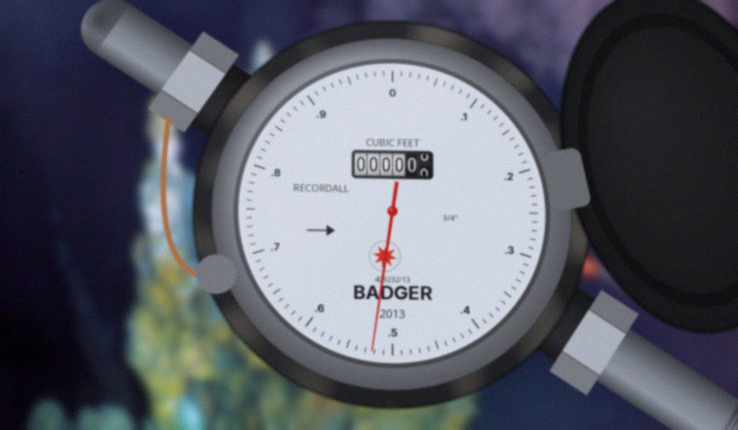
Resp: 8.52 ft³
